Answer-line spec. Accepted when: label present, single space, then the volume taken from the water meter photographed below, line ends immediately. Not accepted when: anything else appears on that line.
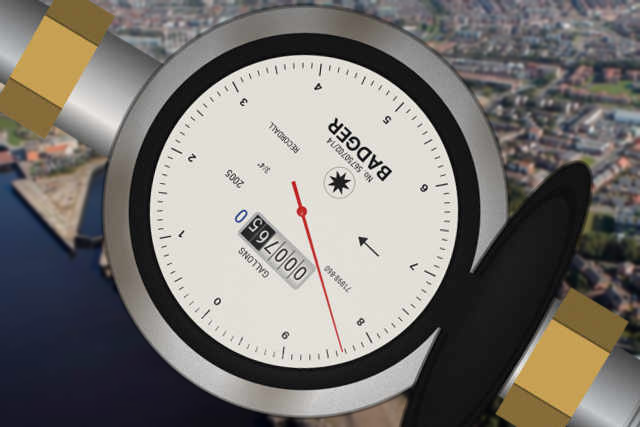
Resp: 7648.3 gal
